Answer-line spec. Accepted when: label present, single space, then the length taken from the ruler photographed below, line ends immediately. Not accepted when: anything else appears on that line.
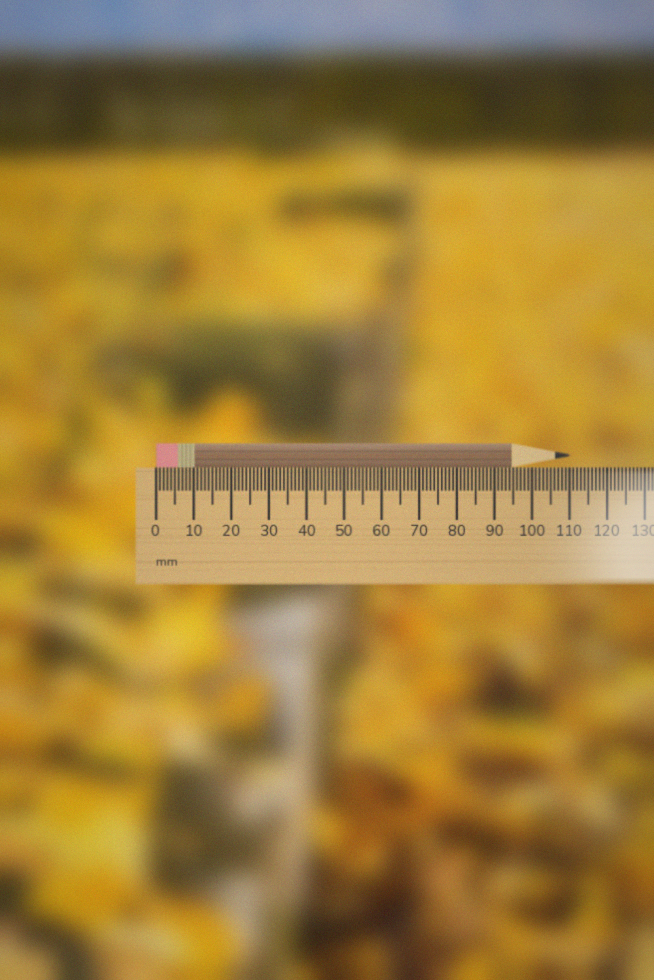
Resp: 110 mm
